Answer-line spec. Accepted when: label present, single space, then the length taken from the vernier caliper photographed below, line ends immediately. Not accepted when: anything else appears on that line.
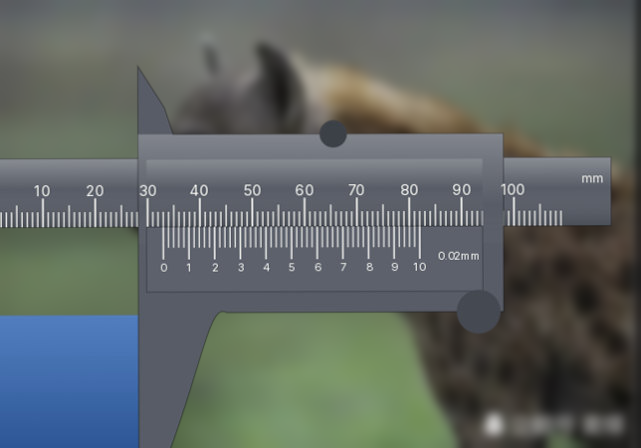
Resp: 33.0 mm
